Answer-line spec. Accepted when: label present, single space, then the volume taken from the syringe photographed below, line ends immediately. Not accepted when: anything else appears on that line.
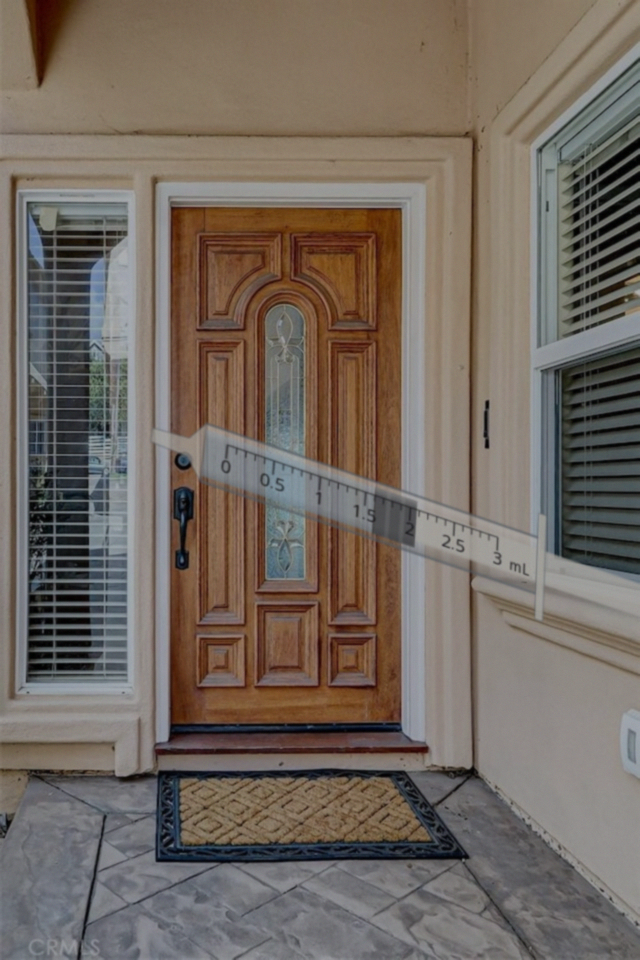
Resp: 1.6 mL
